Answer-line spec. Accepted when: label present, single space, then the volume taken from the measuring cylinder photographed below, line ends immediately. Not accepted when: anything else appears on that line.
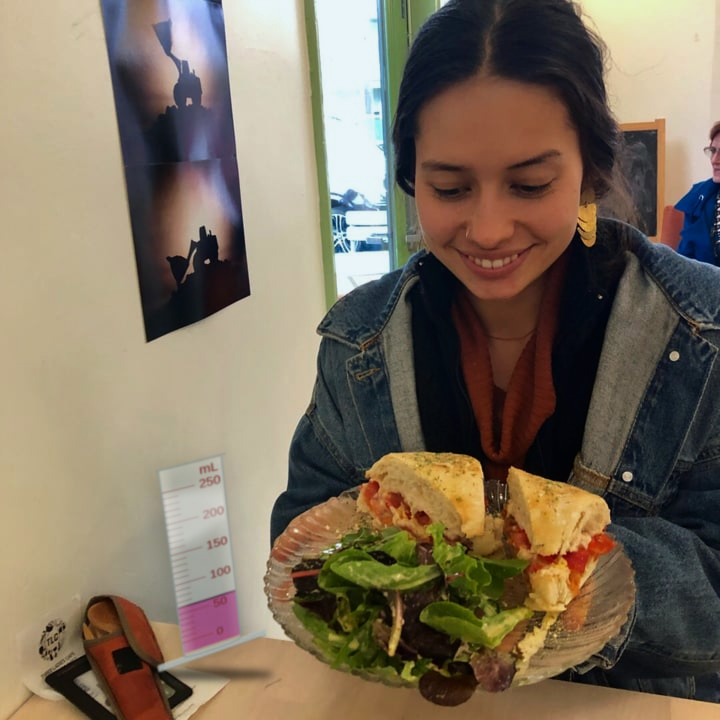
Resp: 60 mL
